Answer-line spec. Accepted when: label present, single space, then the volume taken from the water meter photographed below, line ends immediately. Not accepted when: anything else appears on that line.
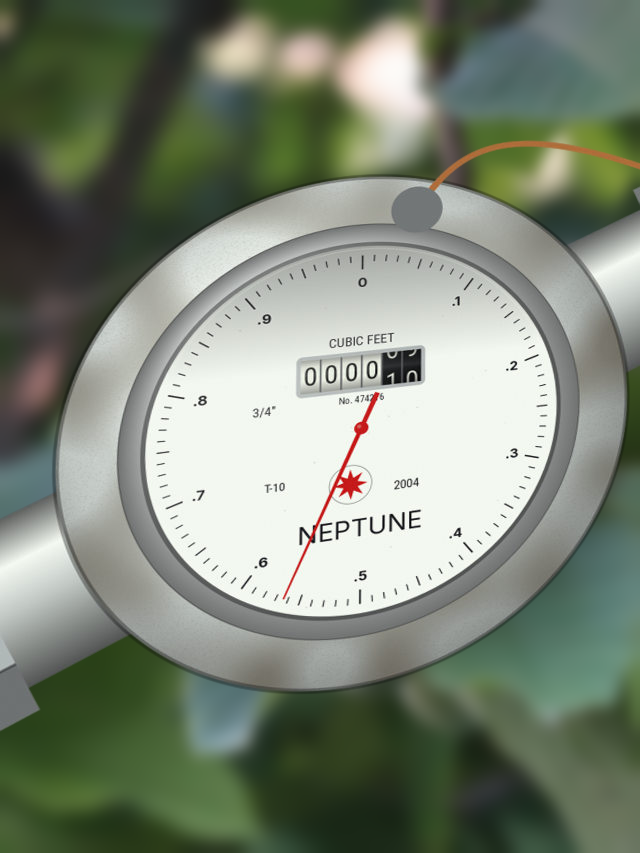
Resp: 9.56 ft³
